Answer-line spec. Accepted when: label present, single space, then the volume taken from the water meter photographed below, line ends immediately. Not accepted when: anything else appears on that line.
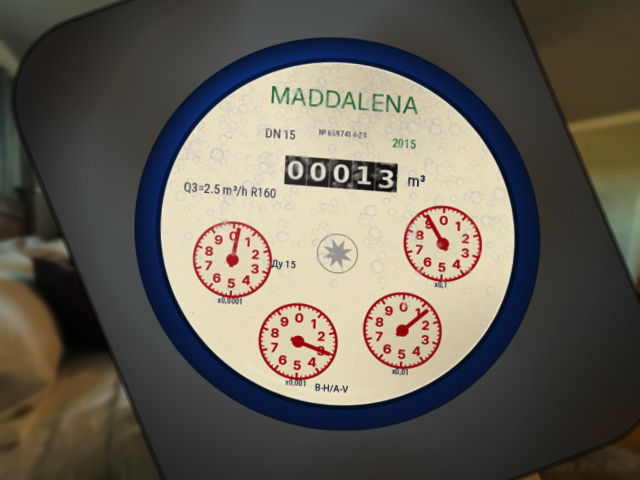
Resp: 12.9130 m³
